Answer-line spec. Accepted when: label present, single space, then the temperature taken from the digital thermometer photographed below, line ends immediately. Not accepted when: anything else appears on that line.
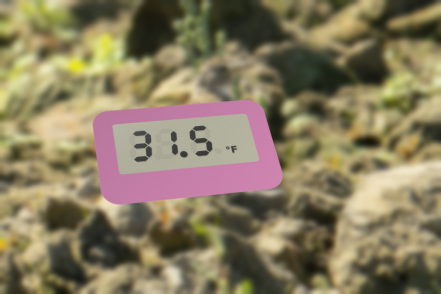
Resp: 31.5 °F
